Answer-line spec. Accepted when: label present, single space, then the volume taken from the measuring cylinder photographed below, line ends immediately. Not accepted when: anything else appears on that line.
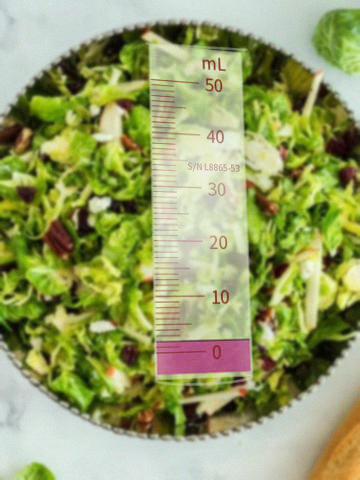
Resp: 2 mL
